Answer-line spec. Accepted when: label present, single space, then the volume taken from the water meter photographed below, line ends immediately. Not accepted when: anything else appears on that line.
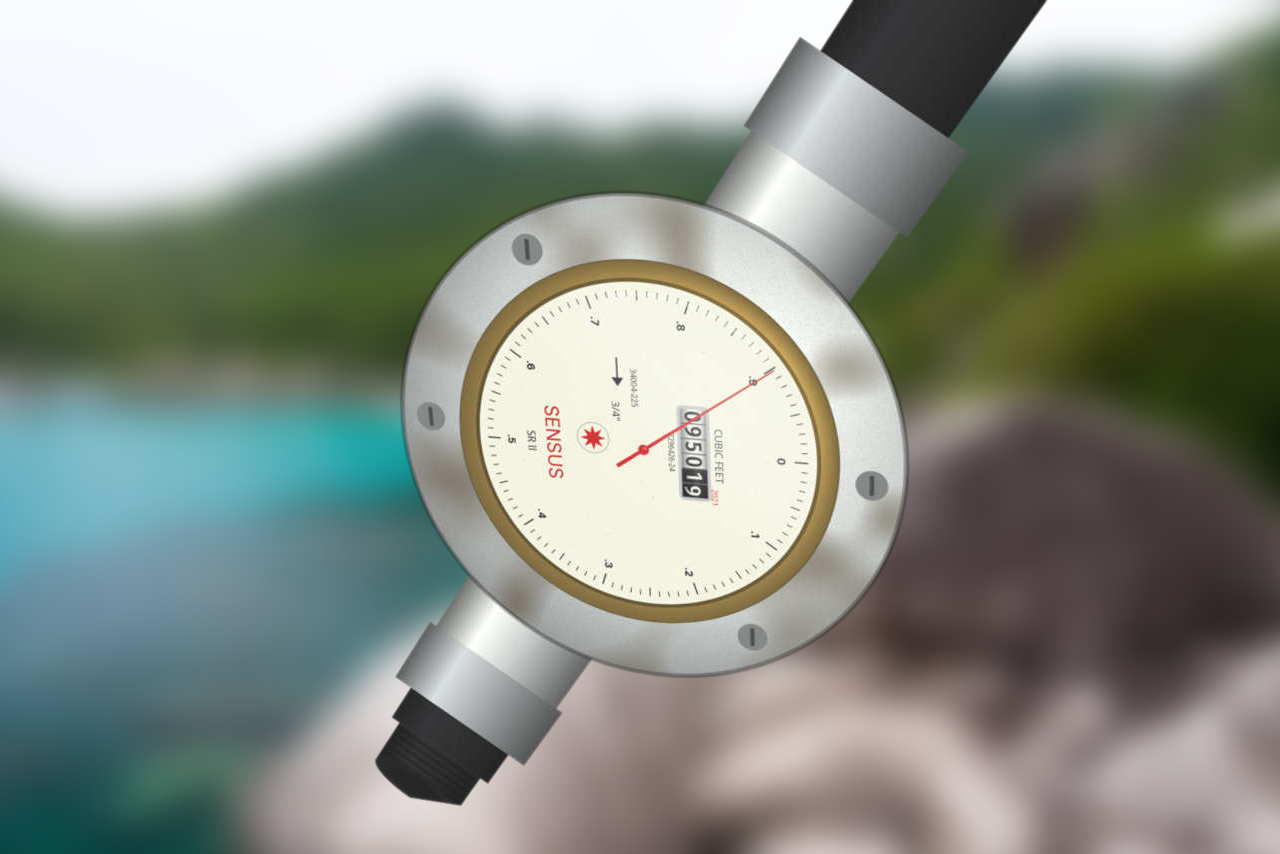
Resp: 95018.90 ft³
